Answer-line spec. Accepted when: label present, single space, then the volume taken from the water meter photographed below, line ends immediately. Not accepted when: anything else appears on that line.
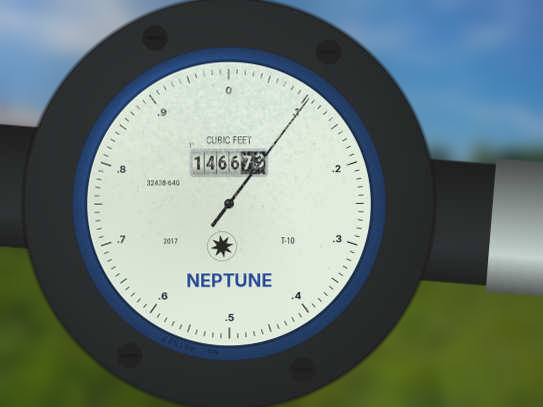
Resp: 146673.10 ft³
